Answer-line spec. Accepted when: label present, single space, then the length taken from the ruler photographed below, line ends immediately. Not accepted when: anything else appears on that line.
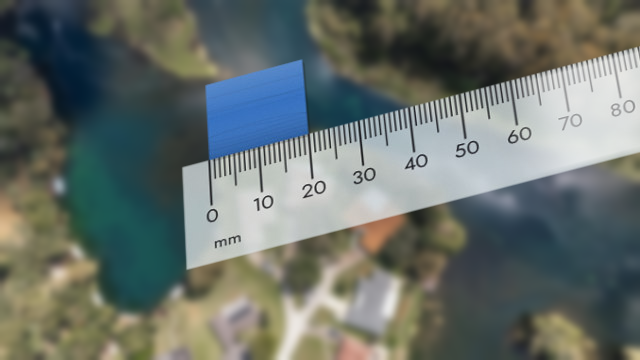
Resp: 20 mm
